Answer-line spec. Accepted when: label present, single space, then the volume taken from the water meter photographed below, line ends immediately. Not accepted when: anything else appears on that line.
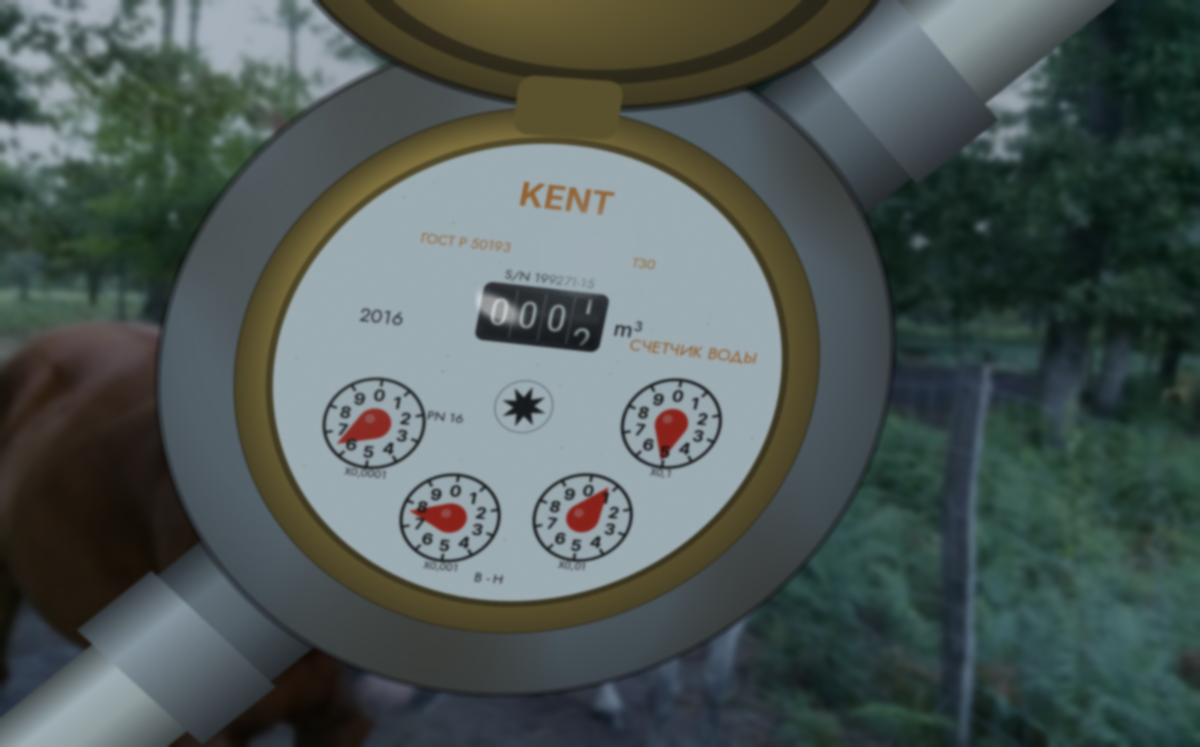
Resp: 1.5076 m³
